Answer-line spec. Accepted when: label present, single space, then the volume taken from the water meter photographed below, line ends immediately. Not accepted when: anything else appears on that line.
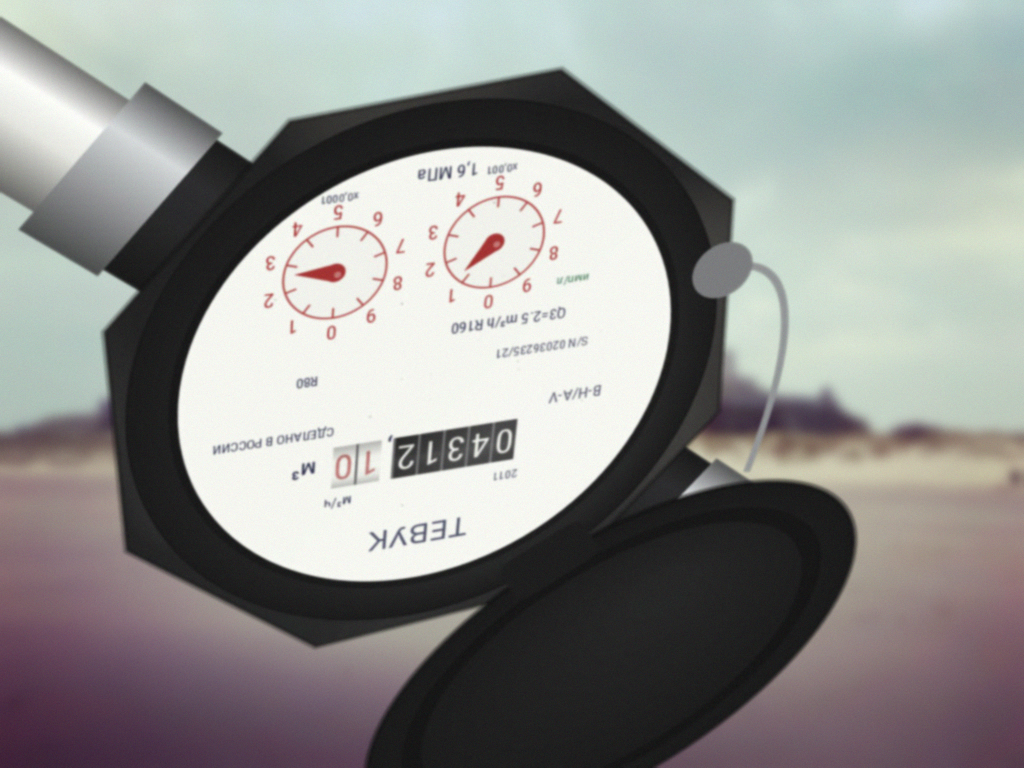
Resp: 4312.1012 m³
